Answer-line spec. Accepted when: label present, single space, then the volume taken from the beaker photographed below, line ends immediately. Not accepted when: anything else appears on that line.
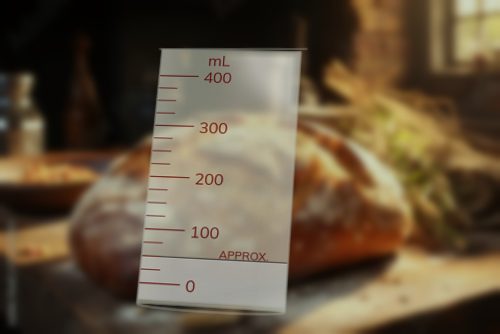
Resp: 50 mL
